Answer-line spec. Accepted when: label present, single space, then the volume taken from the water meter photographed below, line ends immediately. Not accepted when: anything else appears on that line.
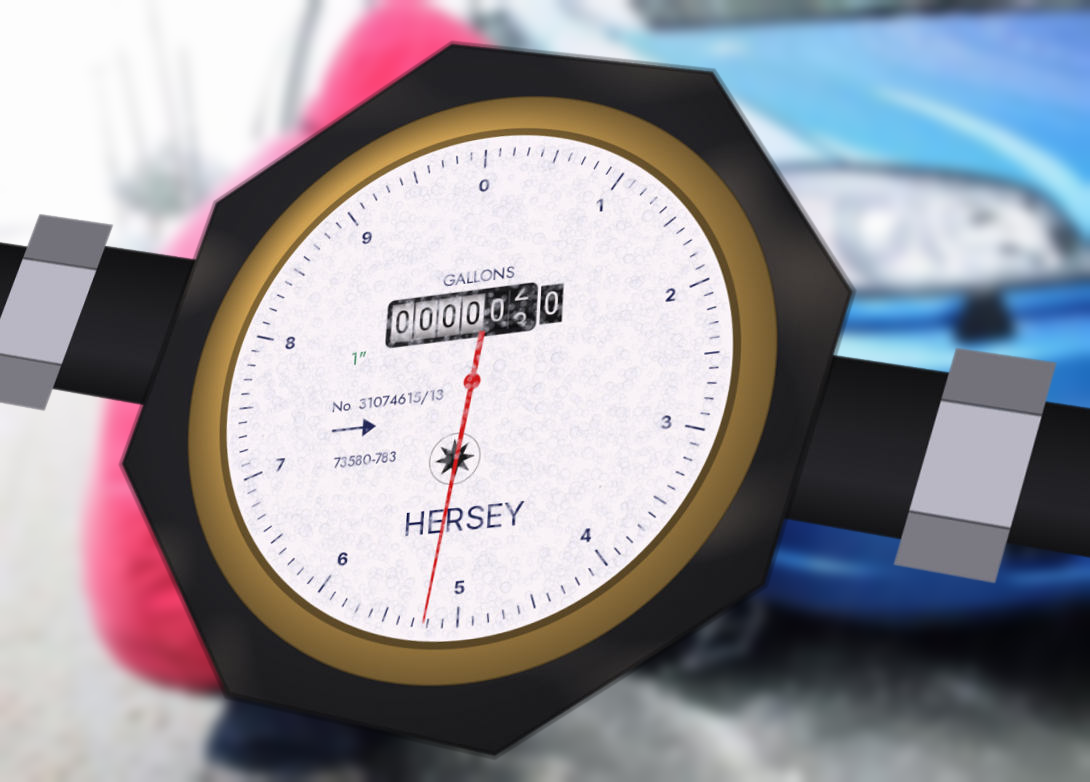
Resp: 25.2 gal
